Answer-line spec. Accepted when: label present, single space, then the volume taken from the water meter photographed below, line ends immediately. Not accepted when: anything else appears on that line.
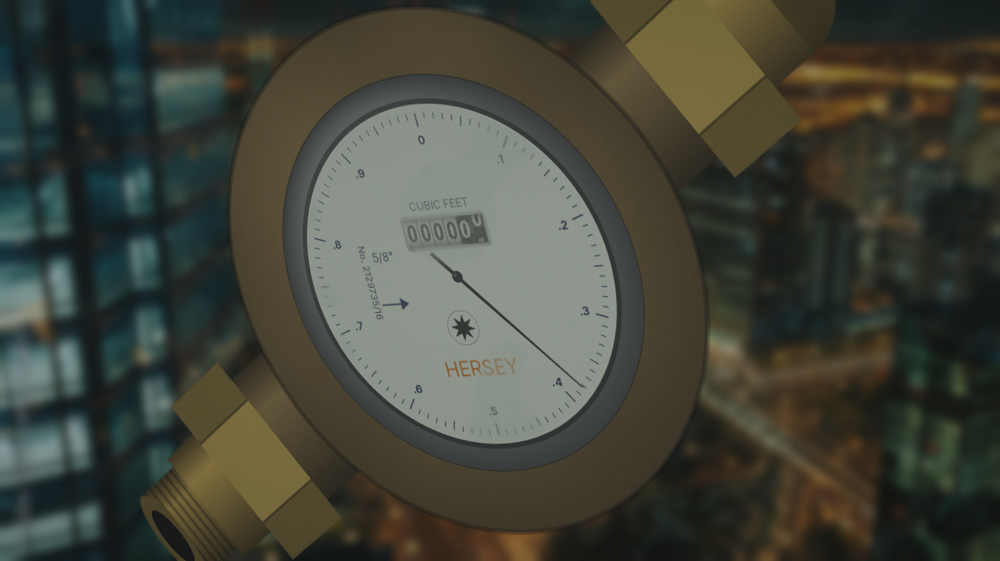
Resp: 0.38 ft³
